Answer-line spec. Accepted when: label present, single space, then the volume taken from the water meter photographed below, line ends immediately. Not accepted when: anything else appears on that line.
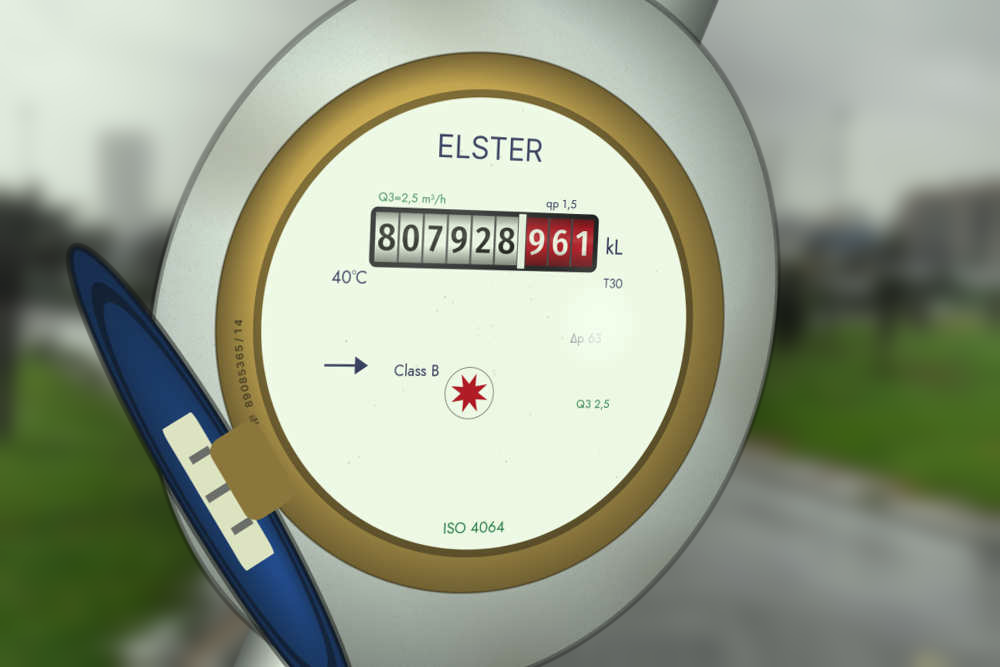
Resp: 807928.961 kL
